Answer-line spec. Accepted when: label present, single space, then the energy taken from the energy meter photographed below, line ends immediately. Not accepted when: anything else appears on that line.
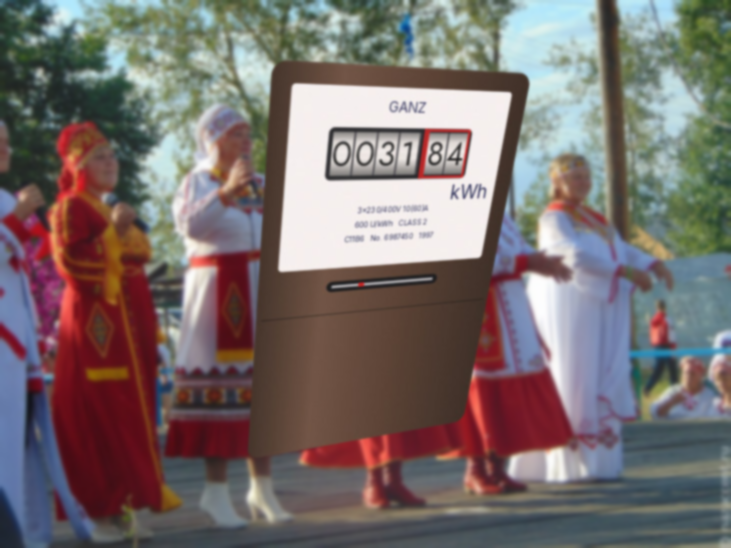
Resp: 31.84 kWh
